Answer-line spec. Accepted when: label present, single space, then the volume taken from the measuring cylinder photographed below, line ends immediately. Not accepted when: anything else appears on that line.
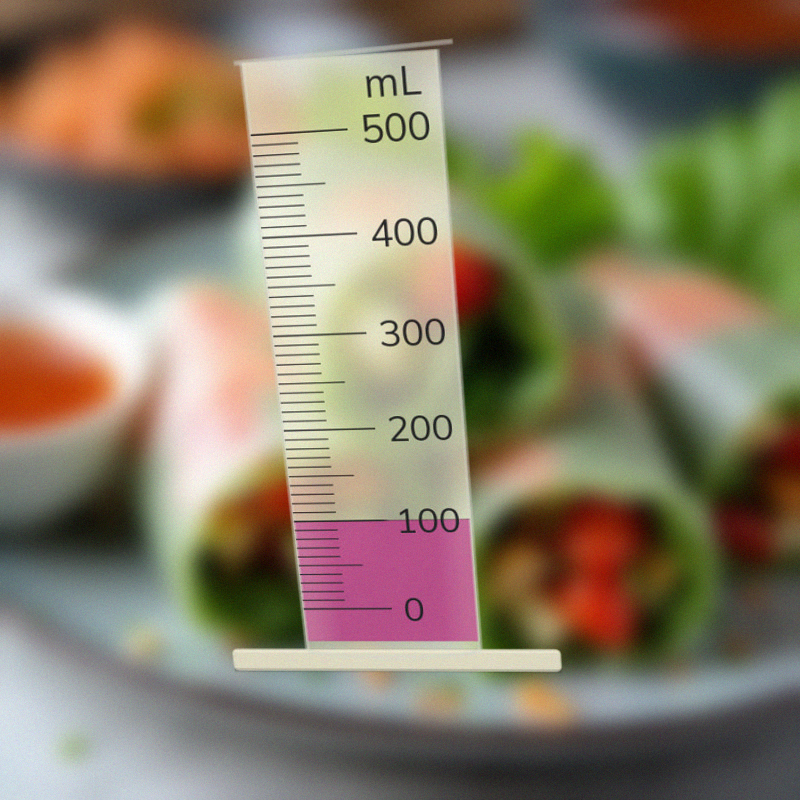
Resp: 100 mL
